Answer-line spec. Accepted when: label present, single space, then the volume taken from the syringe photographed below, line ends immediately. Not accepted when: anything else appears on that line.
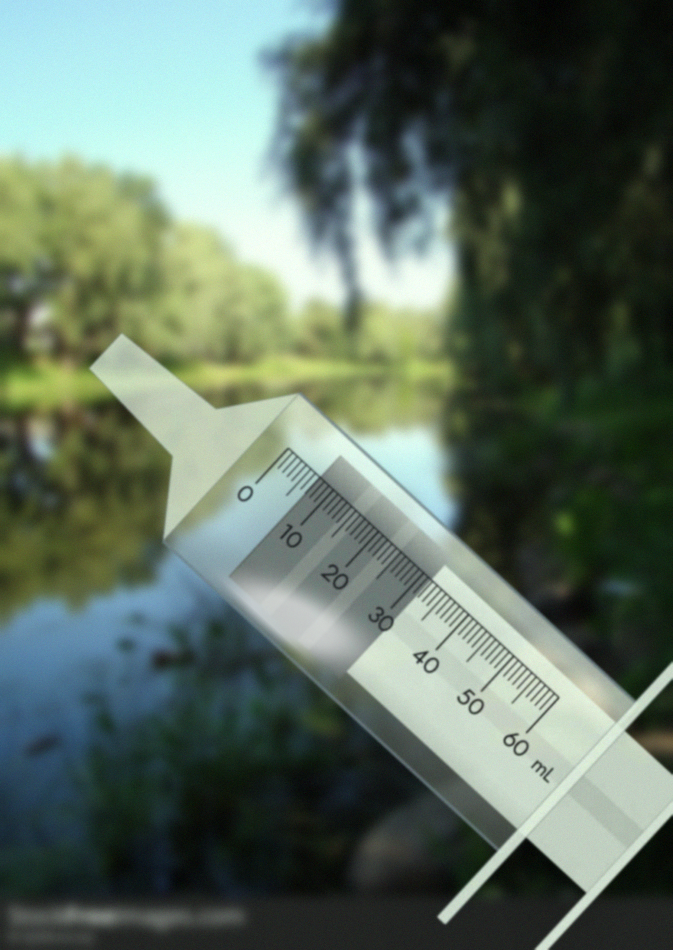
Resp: 7 mL
